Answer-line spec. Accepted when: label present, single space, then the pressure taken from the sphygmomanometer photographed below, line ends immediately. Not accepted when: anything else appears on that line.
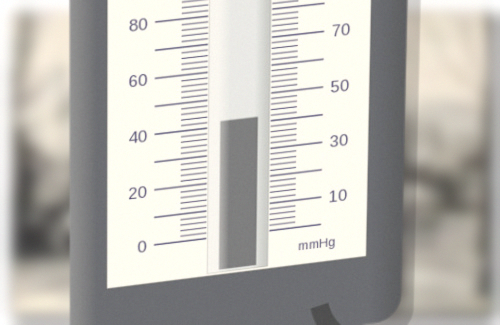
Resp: 42 mmHg
